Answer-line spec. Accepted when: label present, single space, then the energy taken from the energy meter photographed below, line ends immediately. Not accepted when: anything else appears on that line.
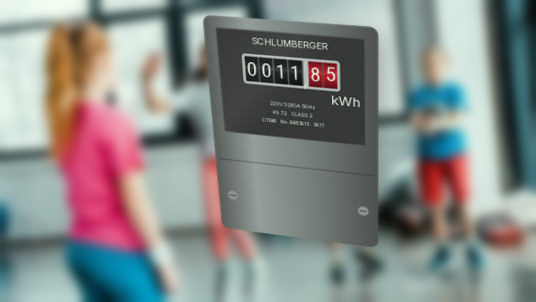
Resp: 11.85 kWh
